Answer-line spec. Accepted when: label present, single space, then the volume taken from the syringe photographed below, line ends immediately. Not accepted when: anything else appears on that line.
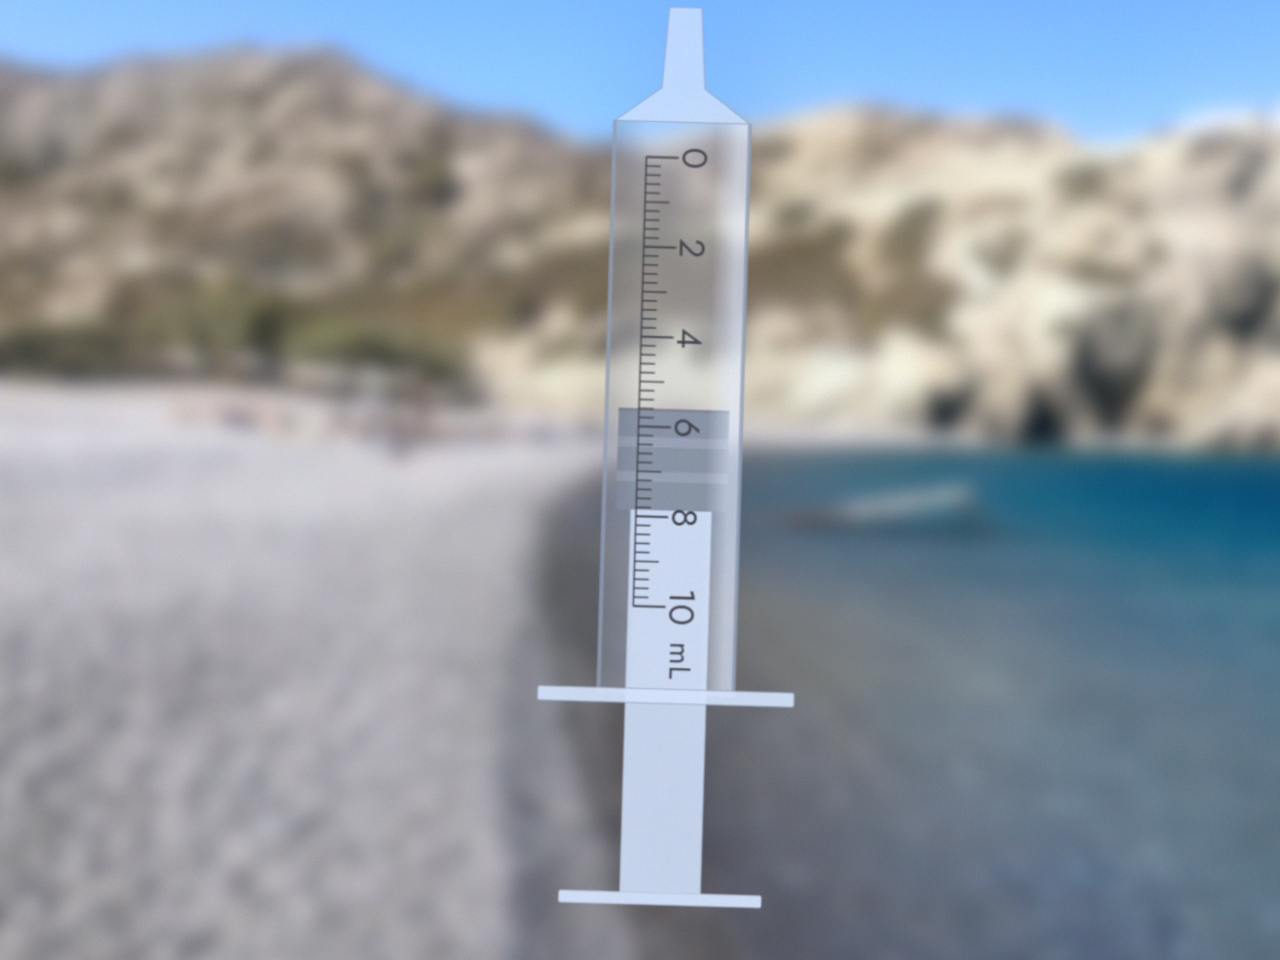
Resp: 5.6 mL
